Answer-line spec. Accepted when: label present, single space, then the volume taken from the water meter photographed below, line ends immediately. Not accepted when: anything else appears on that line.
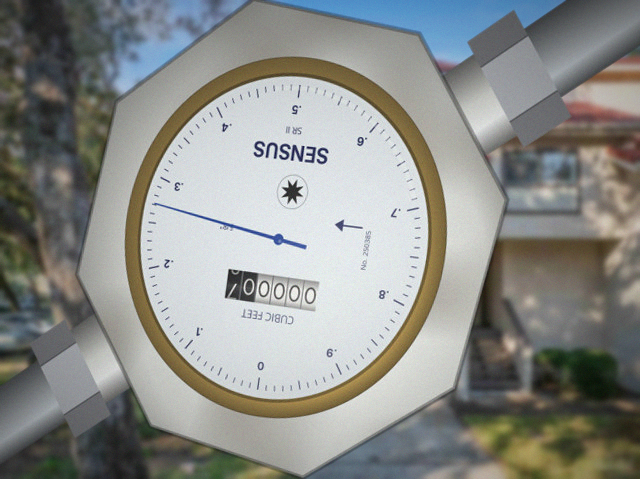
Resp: 7.27 ft³
